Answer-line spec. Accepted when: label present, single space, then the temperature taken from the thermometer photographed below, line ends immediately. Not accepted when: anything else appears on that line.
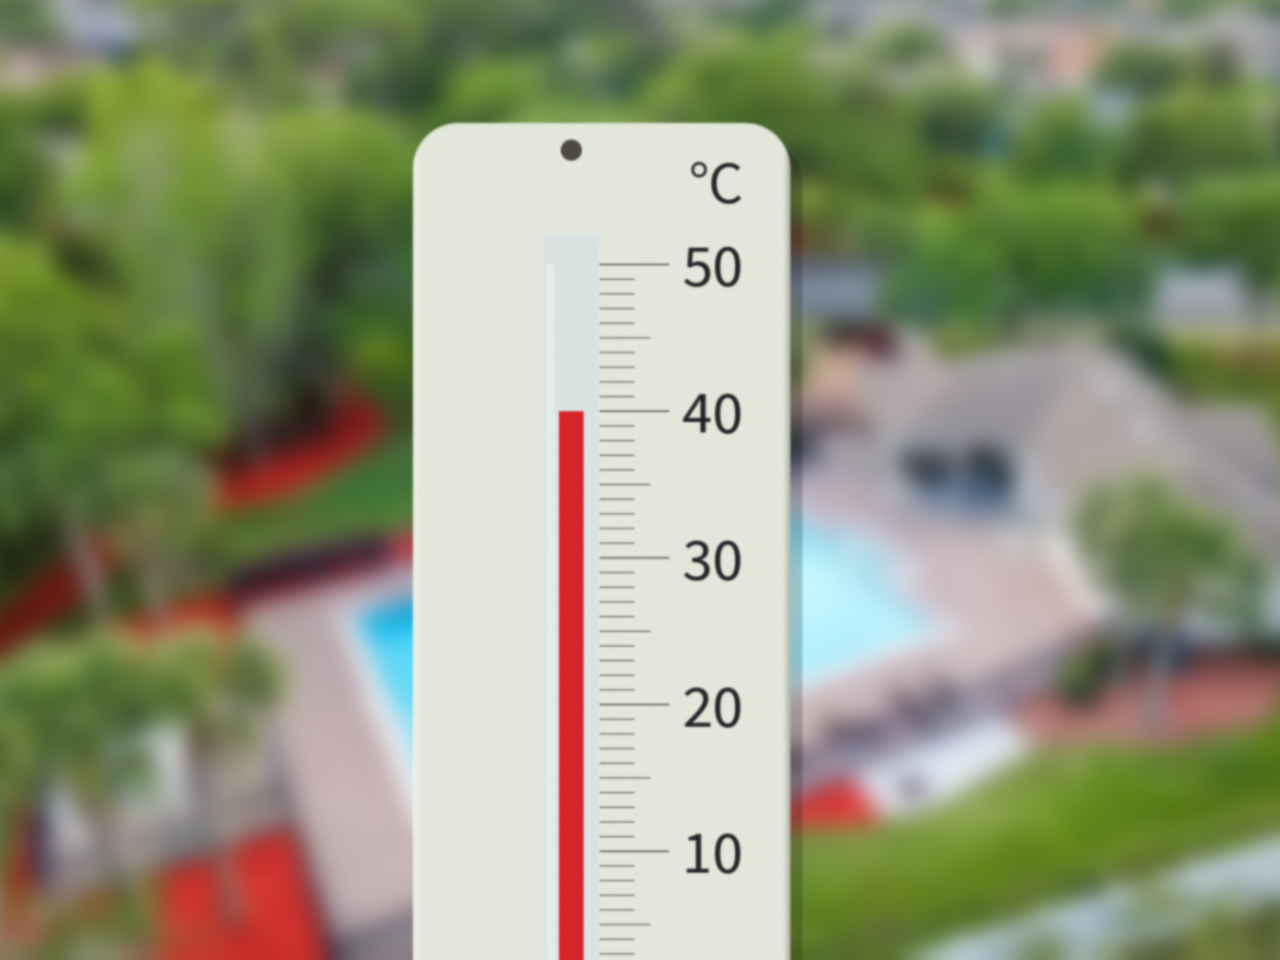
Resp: 40 °C
